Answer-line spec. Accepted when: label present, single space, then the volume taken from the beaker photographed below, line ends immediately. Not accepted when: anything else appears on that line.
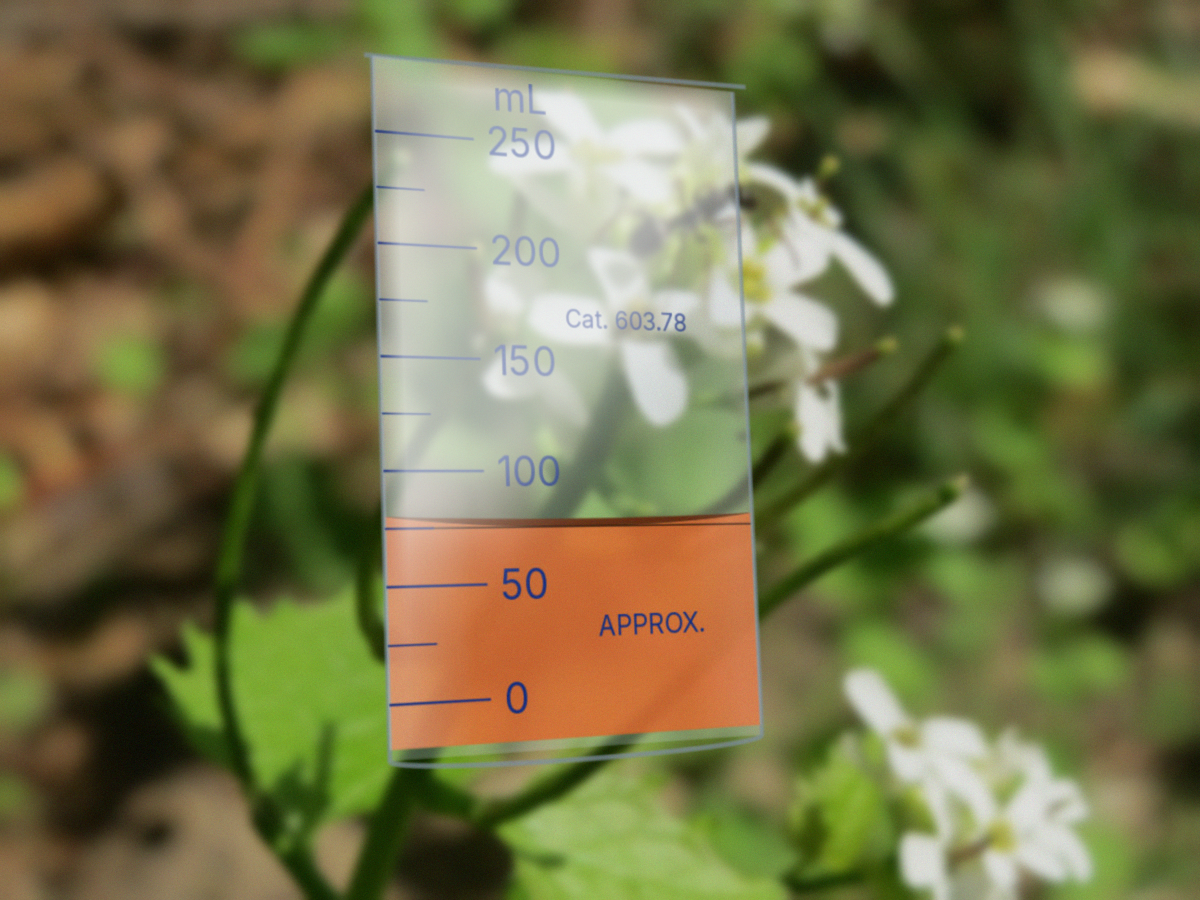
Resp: 75 mL
